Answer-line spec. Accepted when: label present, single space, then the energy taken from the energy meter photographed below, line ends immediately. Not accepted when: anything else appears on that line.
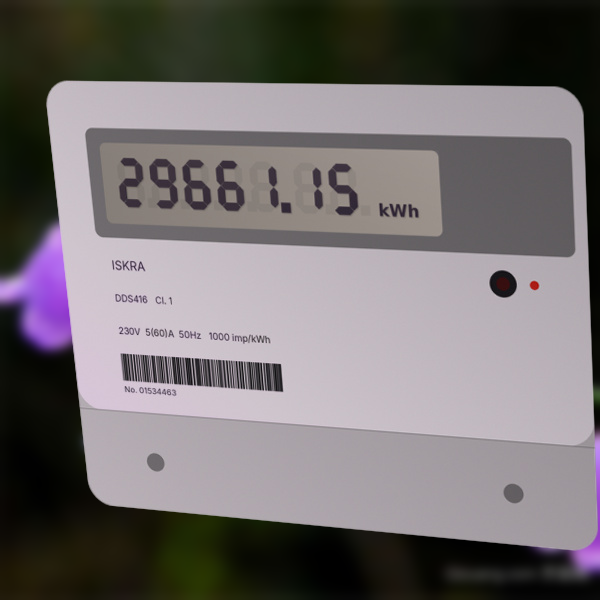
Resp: 29661.15 kWh
